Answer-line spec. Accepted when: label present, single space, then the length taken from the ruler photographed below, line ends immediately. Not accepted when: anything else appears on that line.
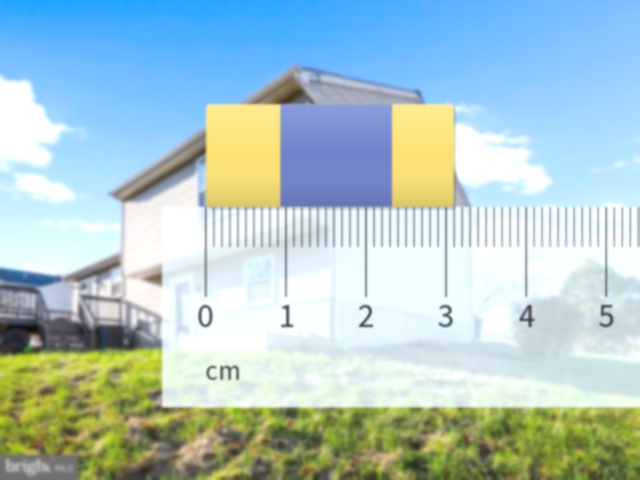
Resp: 3.1 cm
